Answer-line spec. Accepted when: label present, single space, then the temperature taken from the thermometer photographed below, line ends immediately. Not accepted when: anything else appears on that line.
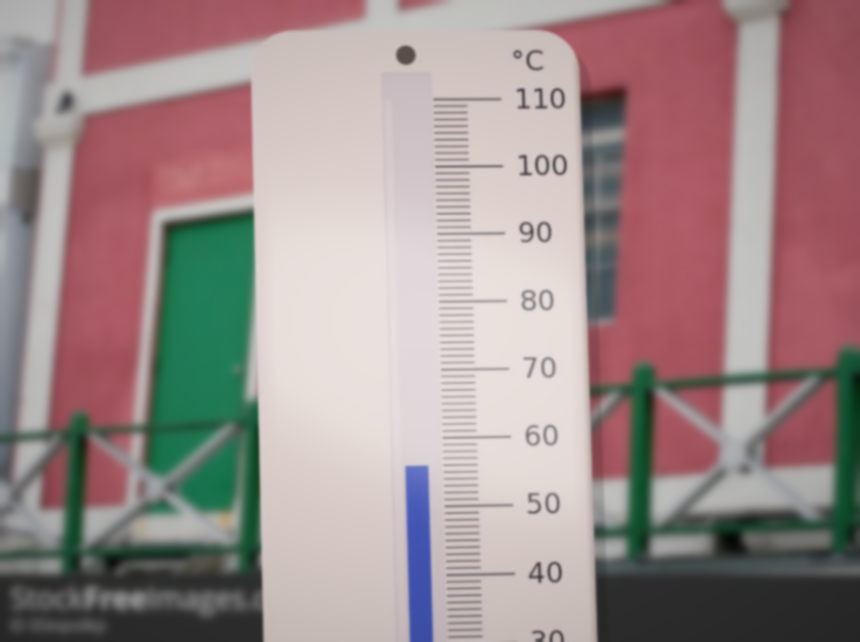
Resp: 56 °C
